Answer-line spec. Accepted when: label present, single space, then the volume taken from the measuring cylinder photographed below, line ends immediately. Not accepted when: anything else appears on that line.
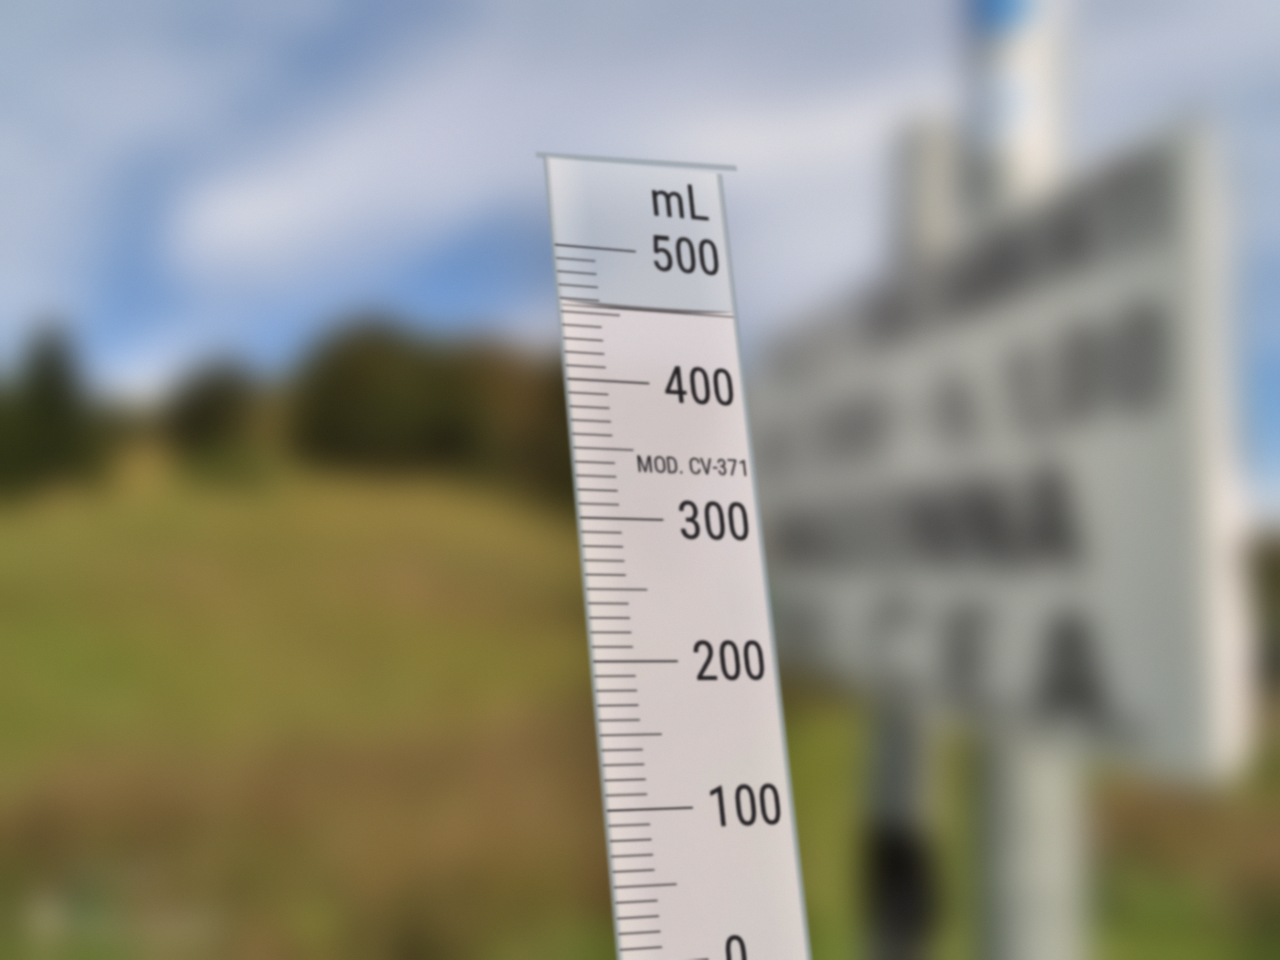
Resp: 455 mL
